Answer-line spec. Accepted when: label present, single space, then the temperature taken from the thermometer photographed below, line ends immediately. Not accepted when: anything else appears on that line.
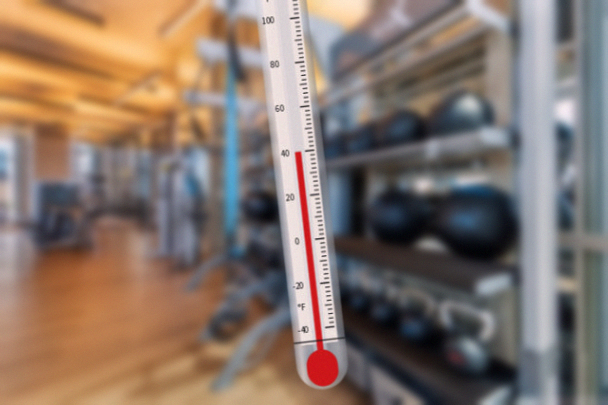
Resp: 40 °F
